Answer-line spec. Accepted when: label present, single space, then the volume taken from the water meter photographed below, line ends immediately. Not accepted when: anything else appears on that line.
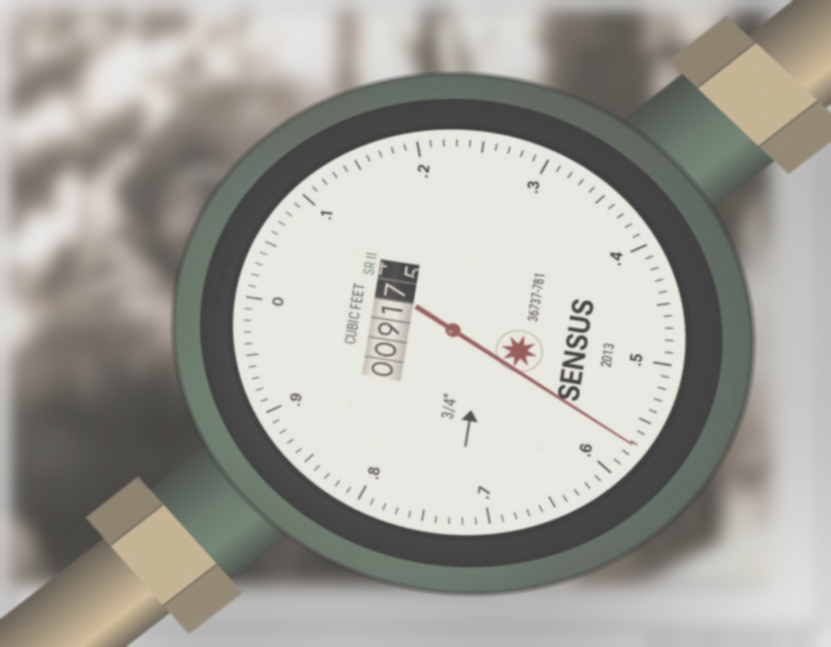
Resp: 9174.57 ft³
